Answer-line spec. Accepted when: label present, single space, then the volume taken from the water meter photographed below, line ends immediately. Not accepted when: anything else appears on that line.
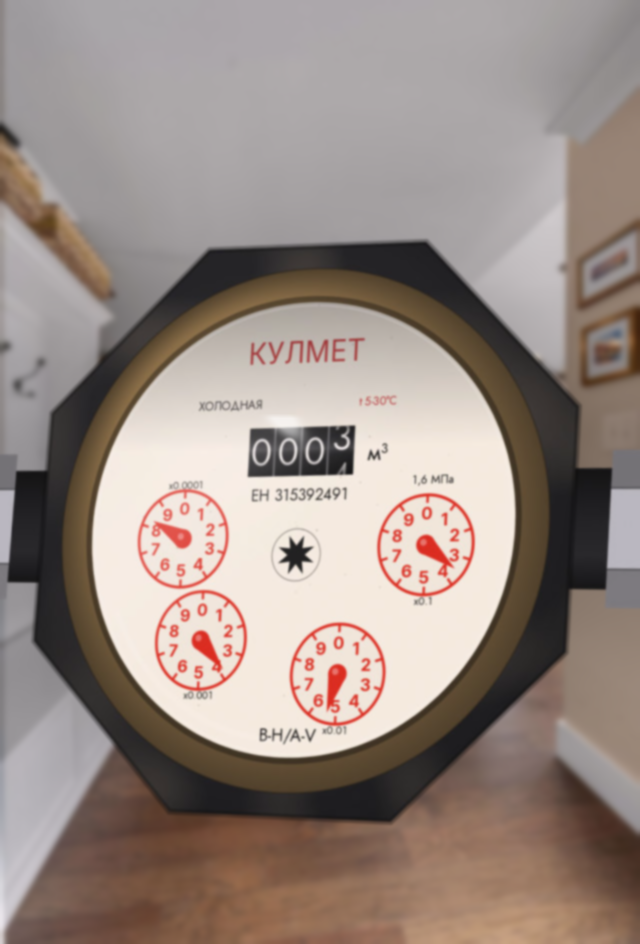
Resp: 3.3538 m³
